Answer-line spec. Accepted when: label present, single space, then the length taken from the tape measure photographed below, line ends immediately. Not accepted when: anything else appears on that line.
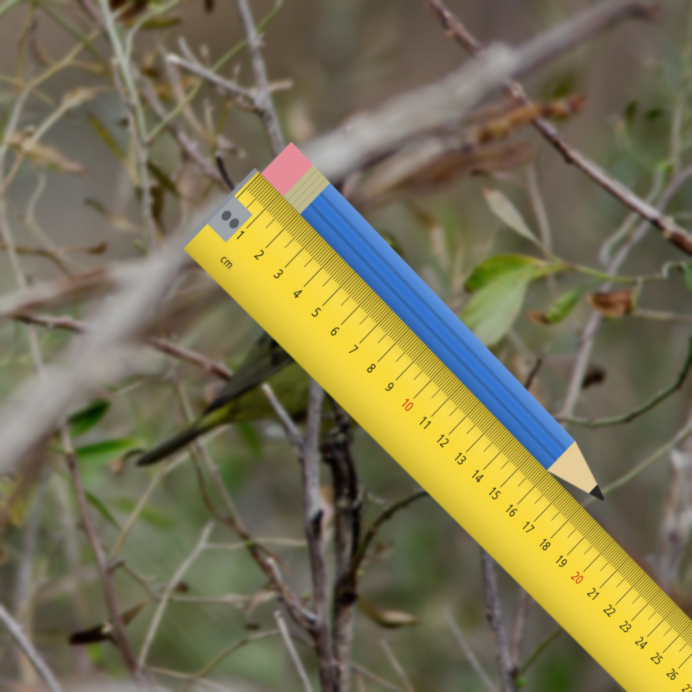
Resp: 18.5 cm
